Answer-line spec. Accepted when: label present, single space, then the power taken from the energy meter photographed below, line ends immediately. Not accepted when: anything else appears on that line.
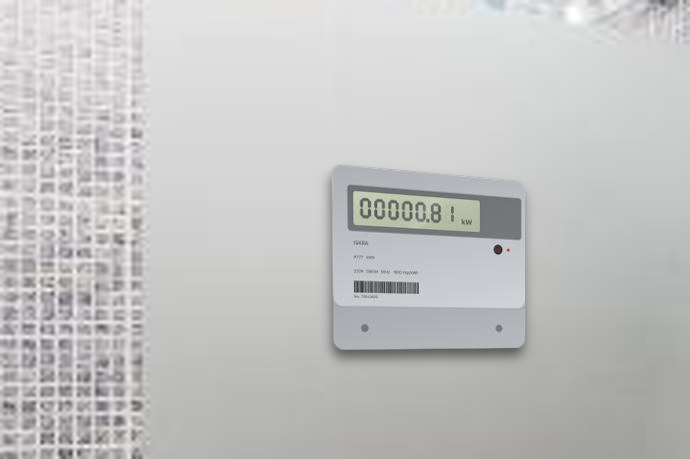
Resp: 0.81 kW
